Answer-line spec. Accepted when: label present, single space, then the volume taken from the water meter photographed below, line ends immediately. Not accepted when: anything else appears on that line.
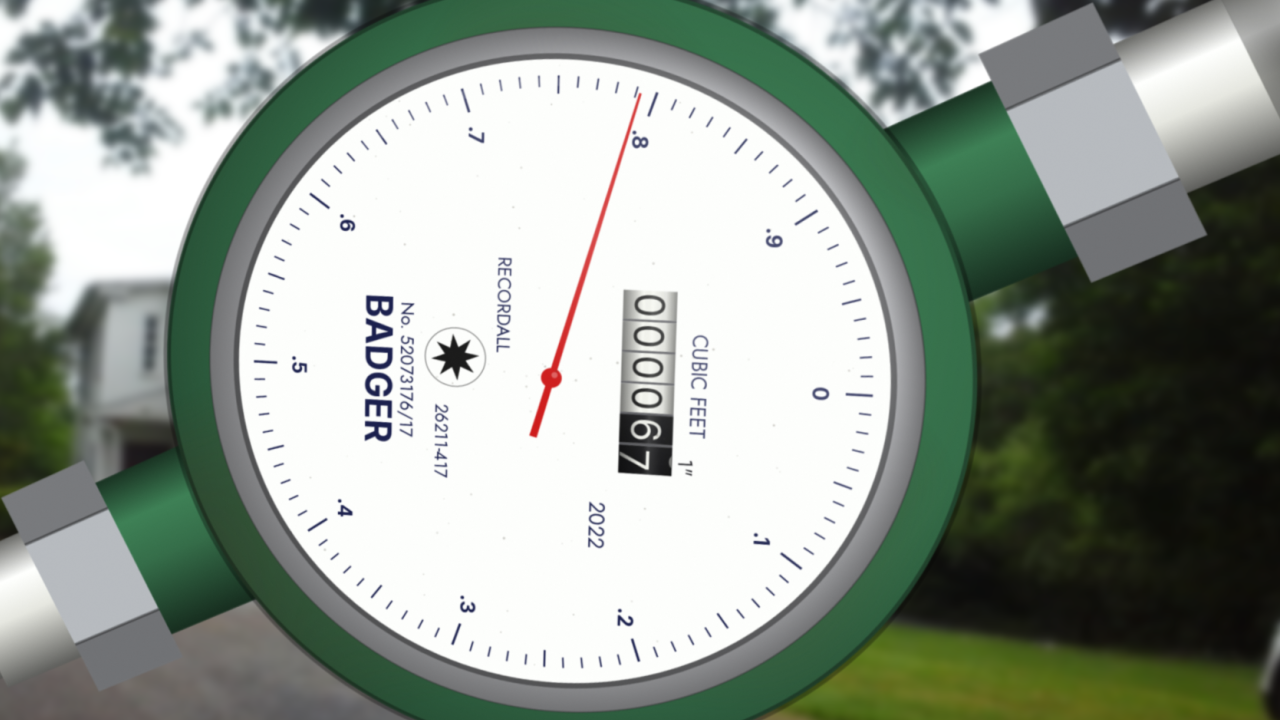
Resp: 66.79 ft³
